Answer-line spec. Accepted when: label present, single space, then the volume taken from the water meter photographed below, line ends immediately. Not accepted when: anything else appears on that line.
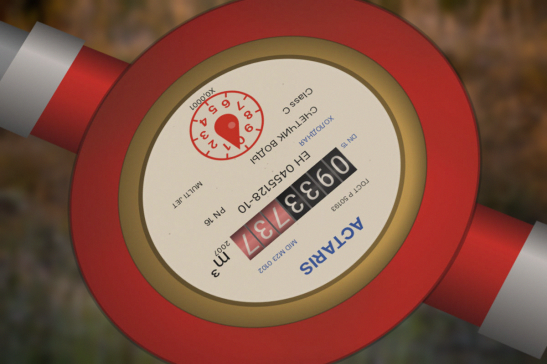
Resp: 933.7370 m³
